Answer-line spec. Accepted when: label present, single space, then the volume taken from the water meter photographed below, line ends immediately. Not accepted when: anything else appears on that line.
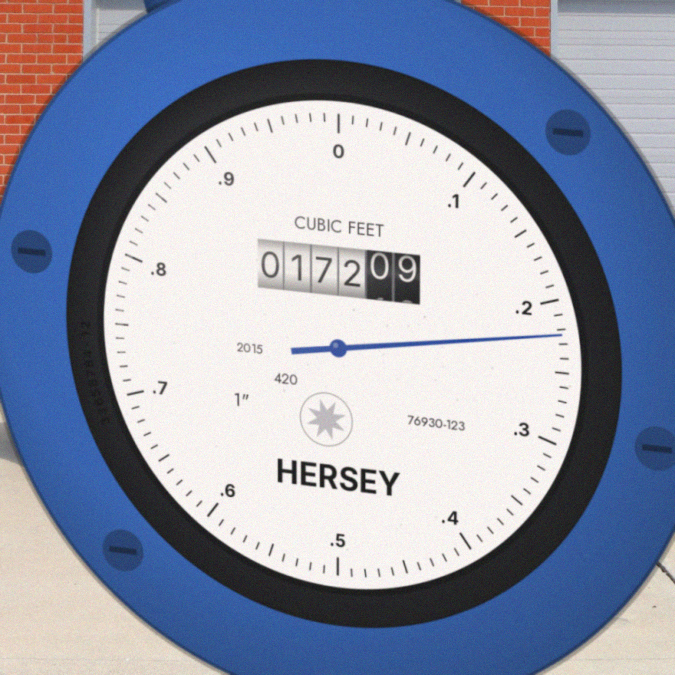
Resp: 17209.22 ft³
